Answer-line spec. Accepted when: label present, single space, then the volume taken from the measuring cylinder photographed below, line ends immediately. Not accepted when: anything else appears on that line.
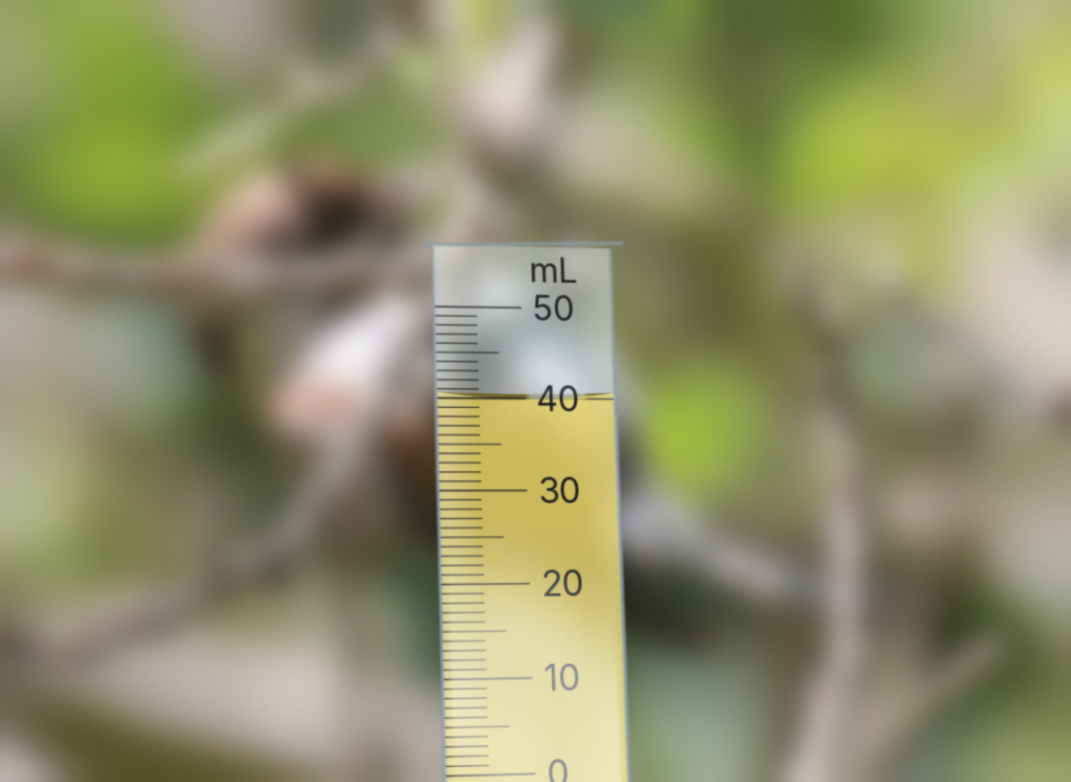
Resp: 40 mL
